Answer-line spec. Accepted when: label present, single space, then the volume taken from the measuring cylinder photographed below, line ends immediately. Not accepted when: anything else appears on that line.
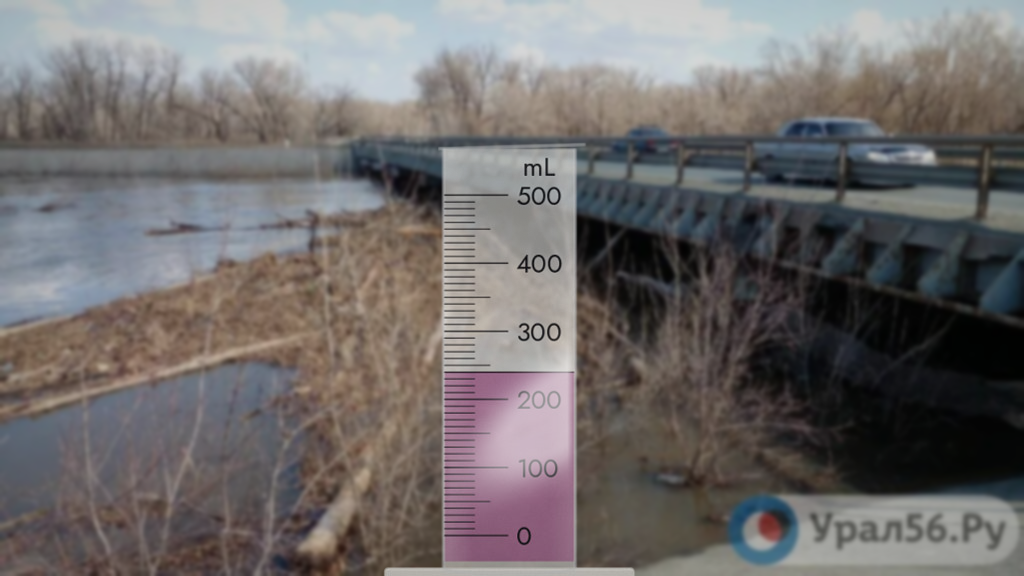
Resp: 240 mL
